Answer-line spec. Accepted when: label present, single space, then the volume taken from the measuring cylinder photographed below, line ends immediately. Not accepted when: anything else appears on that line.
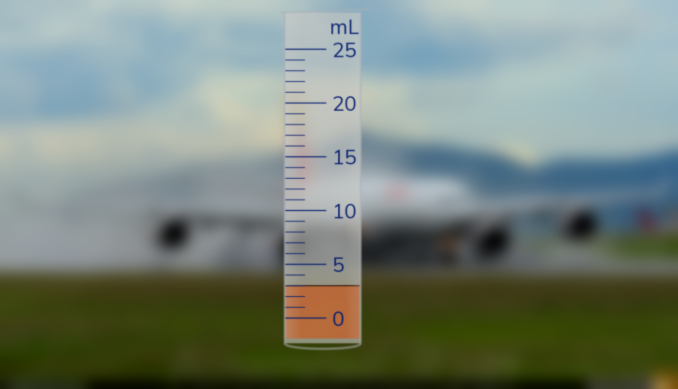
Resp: 3 mL
